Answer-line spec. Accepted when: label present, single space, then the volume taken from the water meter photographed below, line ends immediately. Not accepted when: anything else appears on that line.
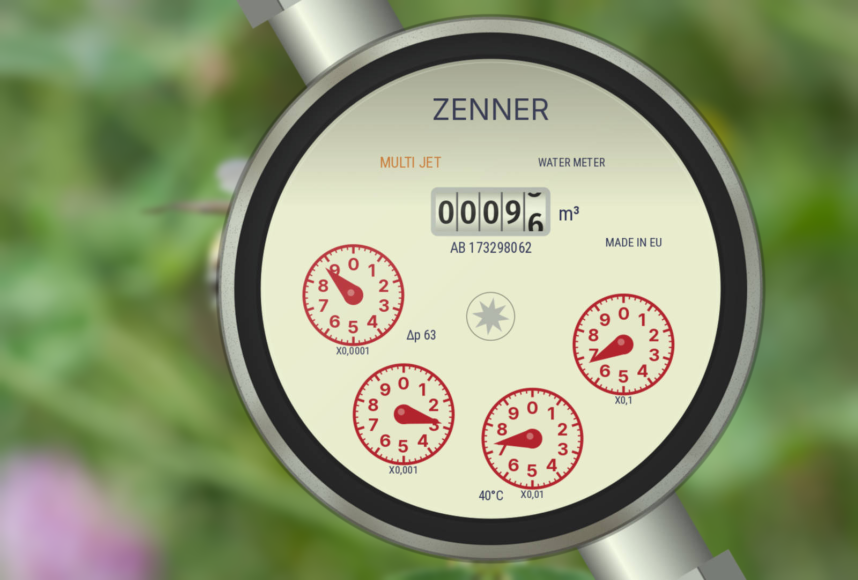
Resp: 95.6728 m³
